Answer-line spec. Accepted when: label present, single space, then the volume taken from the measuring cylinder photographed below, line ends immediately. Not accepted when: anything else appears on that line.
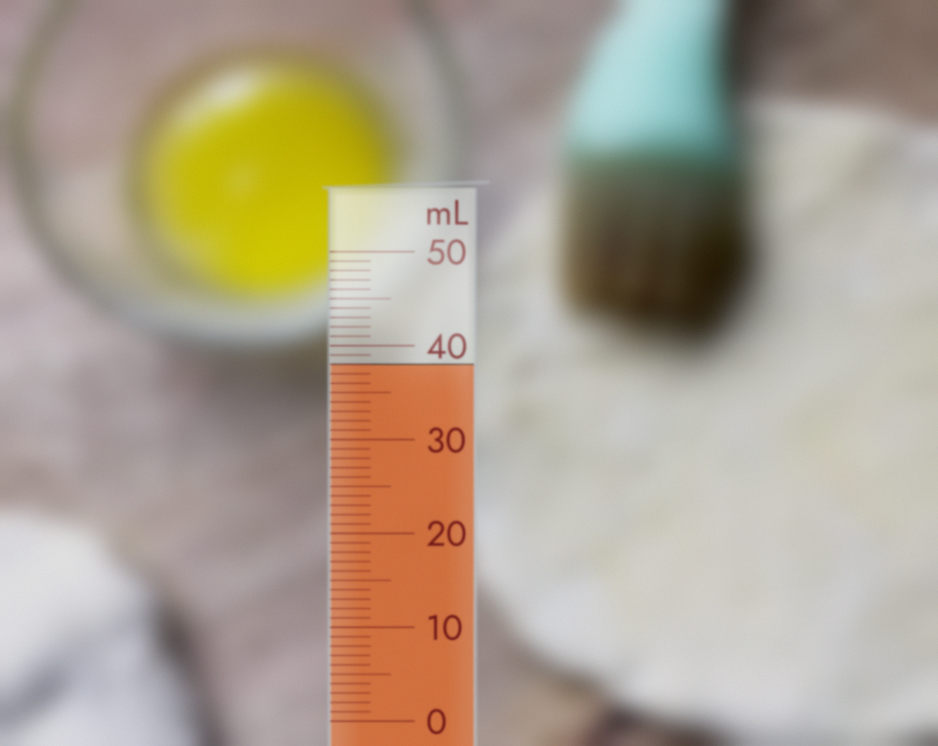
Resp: 38 mL
